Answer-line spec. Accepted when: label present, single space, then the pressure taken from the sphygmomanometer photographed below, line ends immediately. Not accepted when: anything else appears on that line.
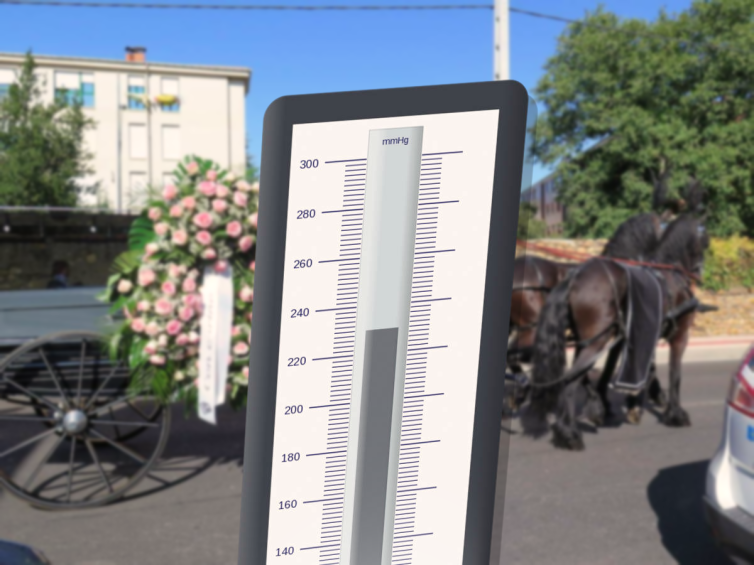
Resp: 230 mmHg
